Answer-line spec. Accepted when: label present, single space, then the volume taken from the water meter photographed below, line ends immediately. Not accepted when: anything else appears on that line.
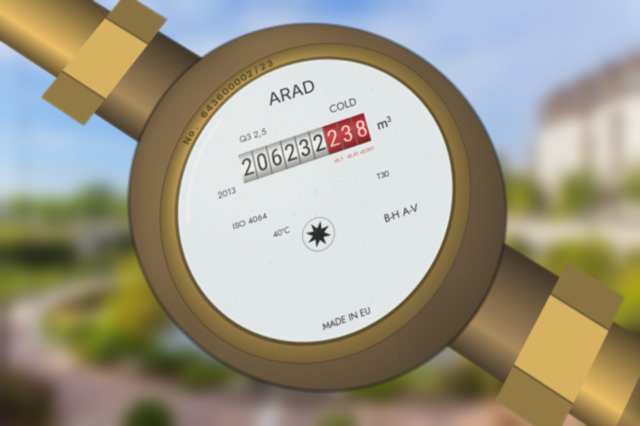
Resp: 206232.238 m³
